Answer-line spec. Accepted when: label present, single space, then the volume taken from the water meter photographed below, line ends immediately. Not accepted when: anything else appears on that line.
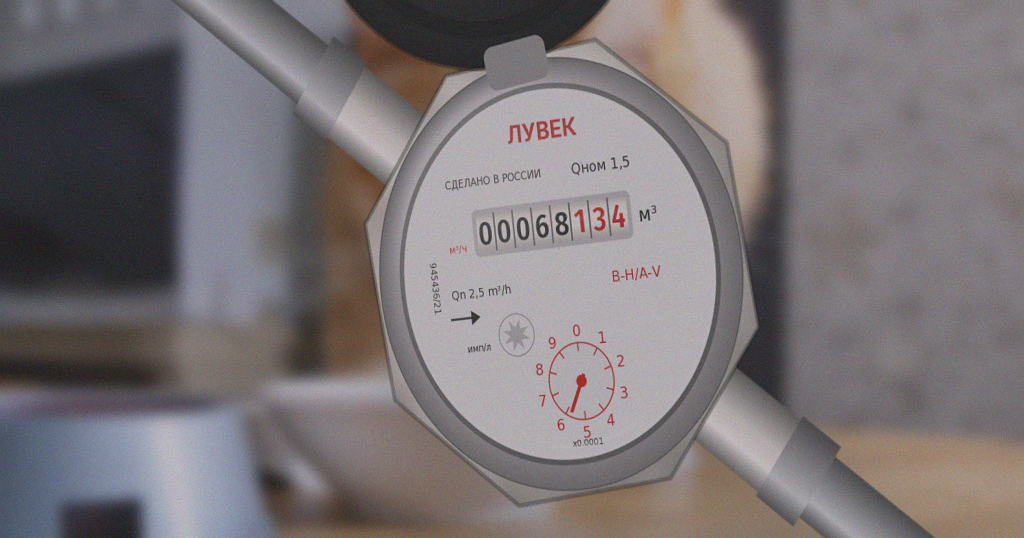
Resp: 68.1345 m³
